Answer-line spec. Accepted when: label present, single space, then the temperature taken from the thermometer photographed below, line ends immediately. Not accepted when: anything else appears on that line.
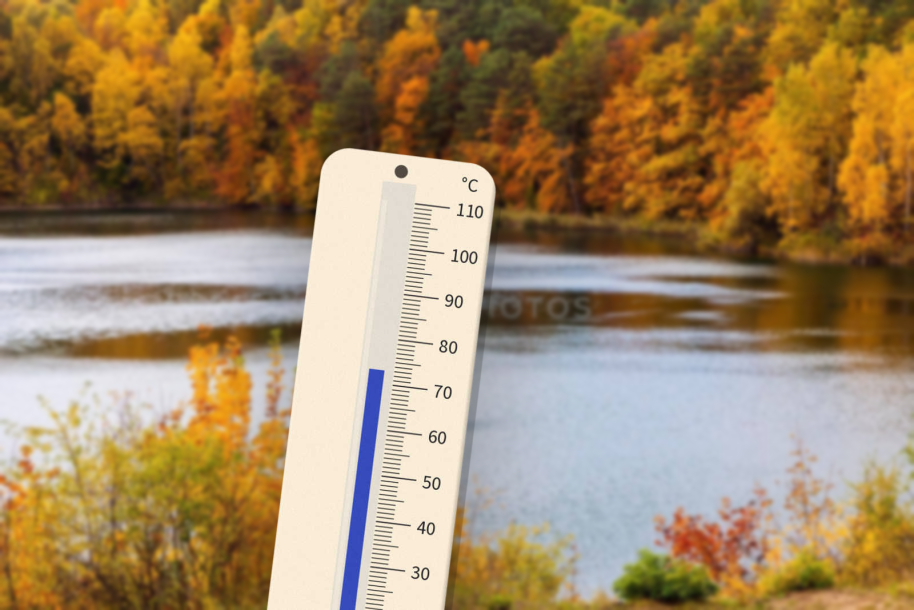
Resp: 73 °C
